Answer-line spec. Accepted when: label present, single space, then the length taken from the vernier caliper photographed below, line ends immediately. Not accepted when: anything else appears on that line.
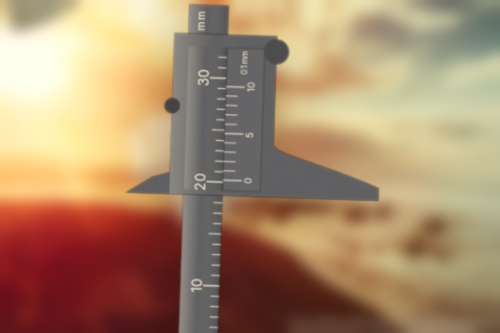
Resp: 20.2 mm
